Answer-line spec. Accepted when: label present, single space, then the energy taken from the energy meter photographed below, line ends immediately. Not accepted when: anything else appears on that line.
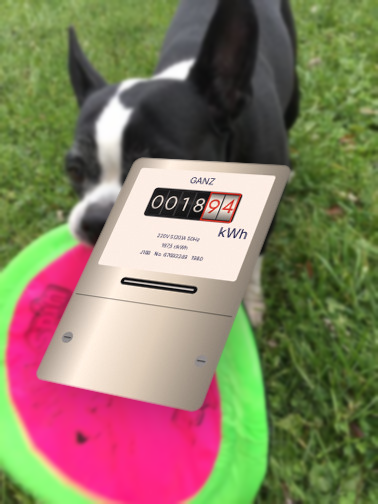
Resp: 18.94 kWh
